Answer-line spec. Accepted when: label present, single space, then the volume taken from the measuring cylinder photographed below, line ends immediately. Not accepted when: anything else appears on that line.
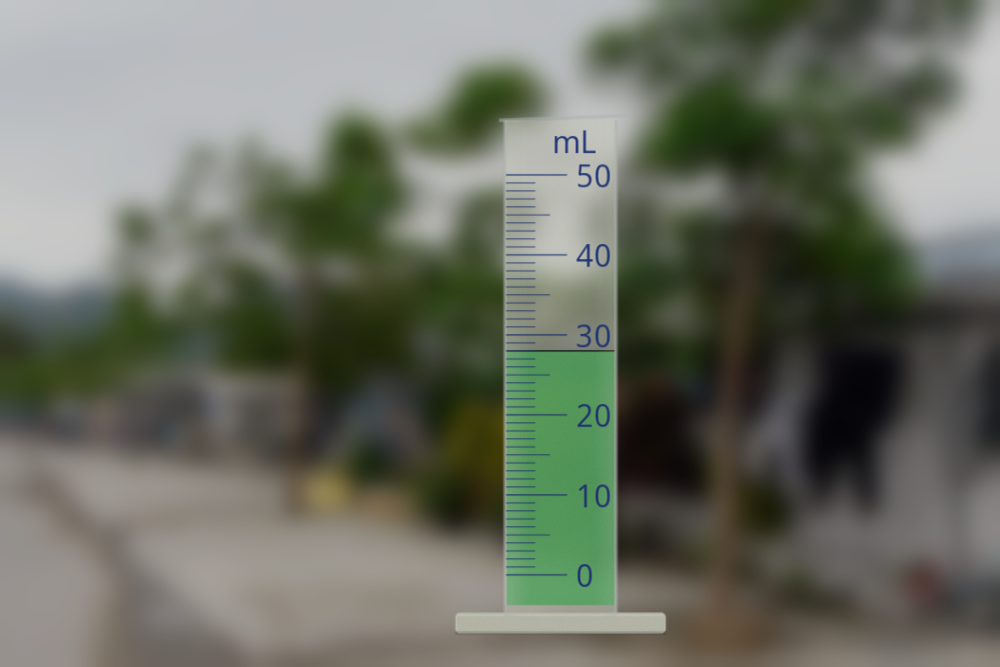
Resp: 28 mL
